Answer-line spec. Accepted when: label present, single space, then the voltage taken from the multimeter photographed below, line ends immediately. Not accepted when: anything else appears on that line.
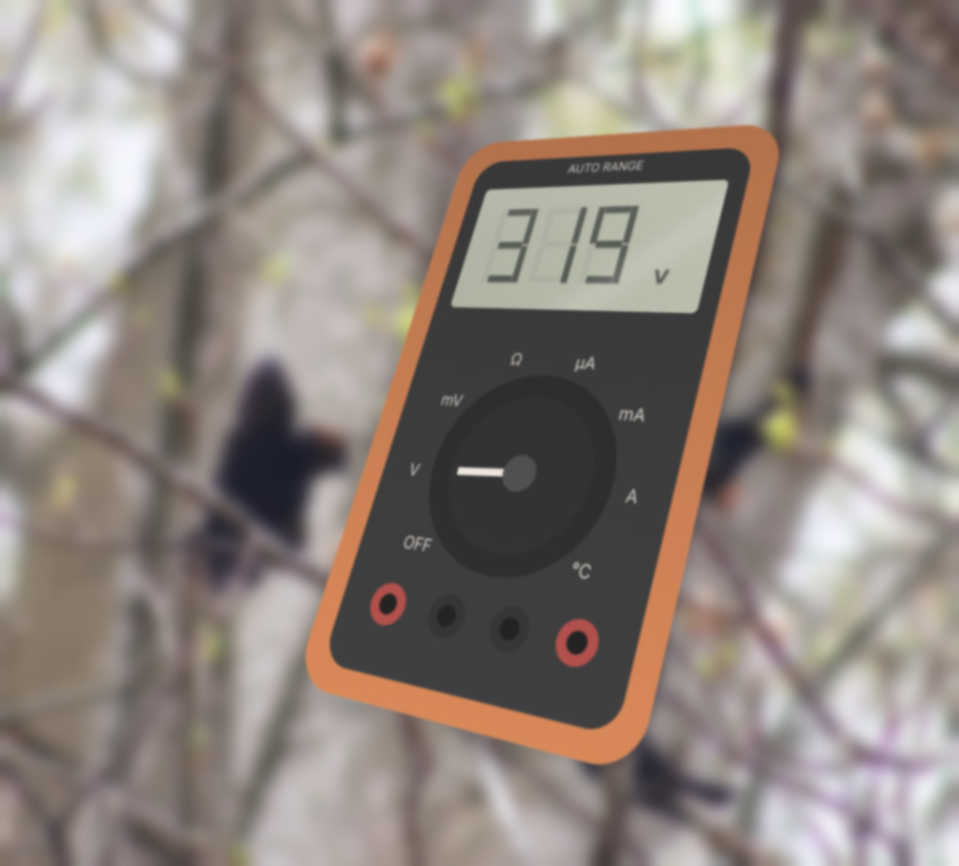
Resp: 319 V
